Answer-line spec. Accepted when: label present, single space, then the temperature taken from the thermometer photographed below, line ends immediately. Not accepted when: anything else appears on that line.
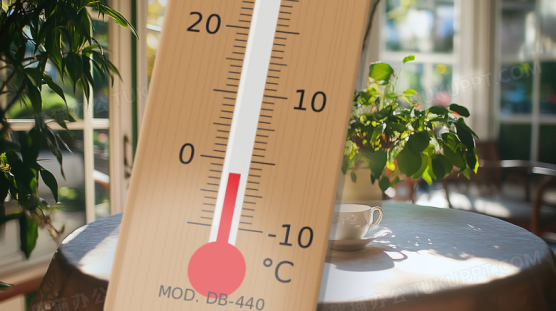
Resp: -2 °C
